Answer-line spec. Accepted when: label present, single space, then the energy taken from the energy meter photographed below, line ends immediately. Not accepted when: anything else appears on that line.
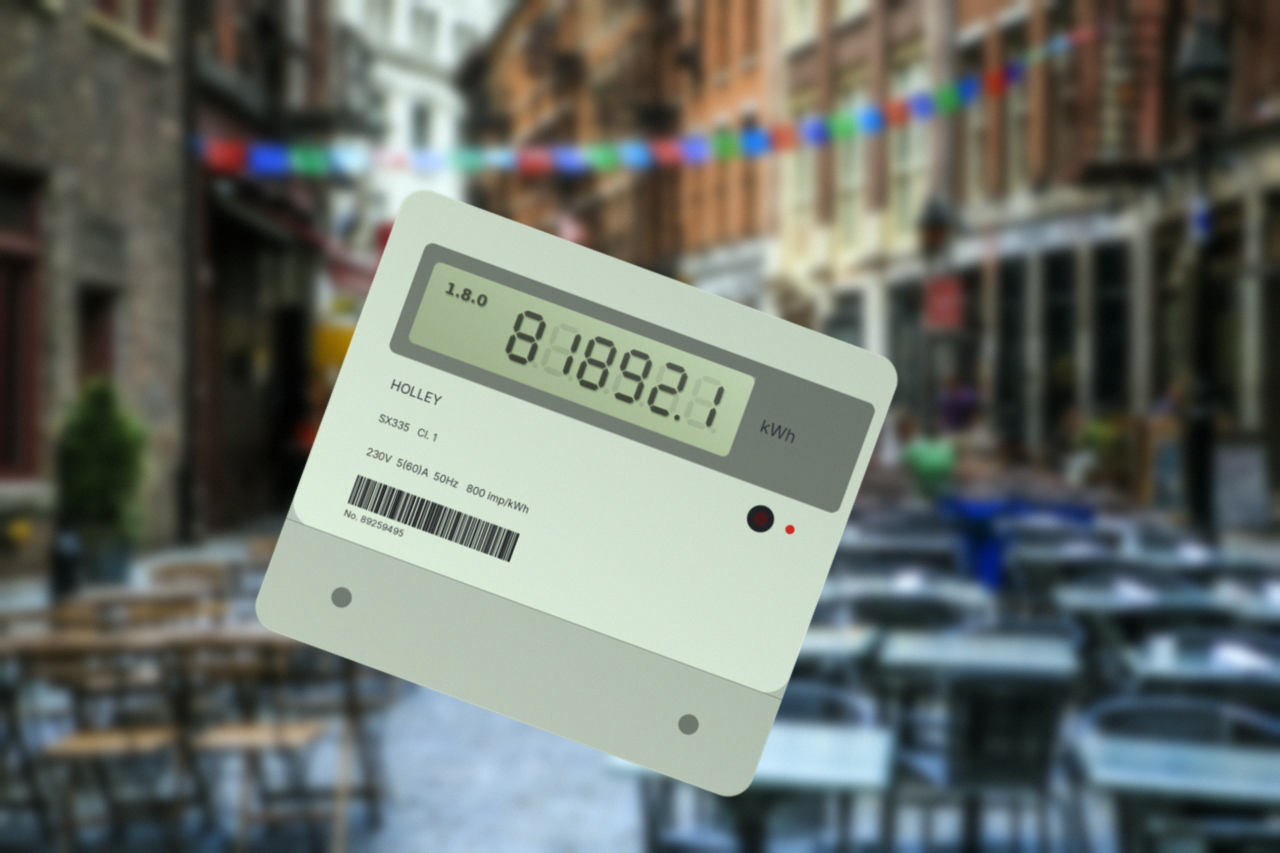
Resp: 81892.1 kWh
